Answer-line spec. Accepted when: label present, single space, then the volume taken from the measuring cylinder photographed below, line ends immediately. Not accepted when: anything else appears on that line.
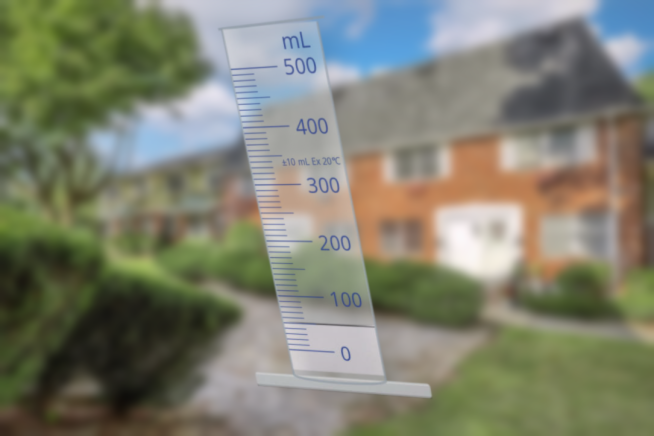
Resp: 50 mL
